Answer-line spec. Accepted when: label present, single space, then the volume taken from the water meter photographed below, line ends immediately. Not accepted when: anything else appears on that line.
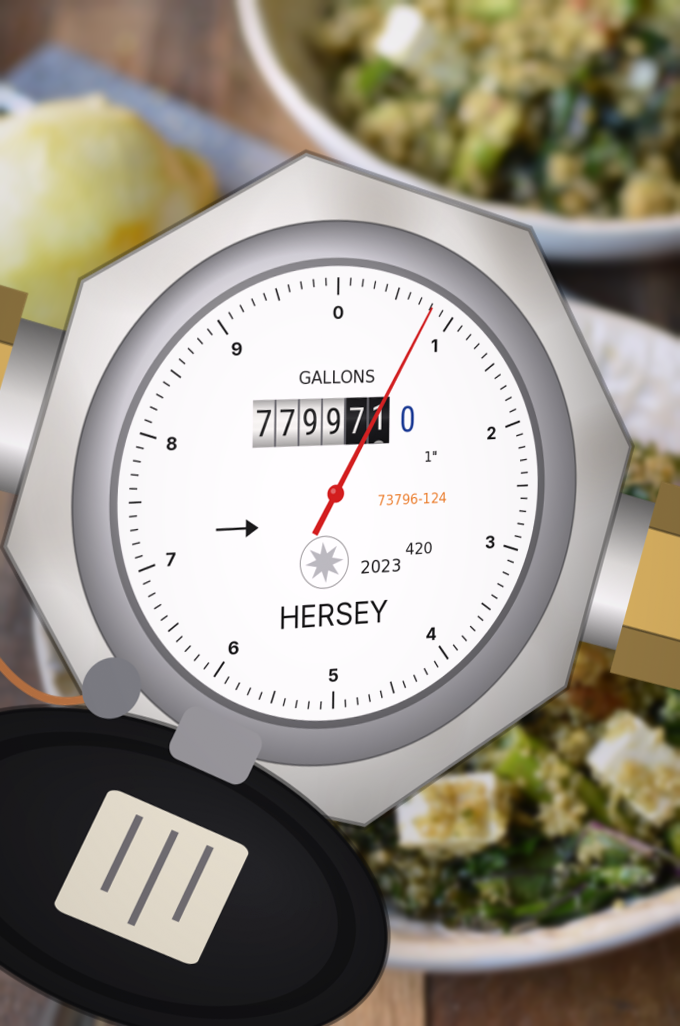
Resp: 7799710.8 gal
